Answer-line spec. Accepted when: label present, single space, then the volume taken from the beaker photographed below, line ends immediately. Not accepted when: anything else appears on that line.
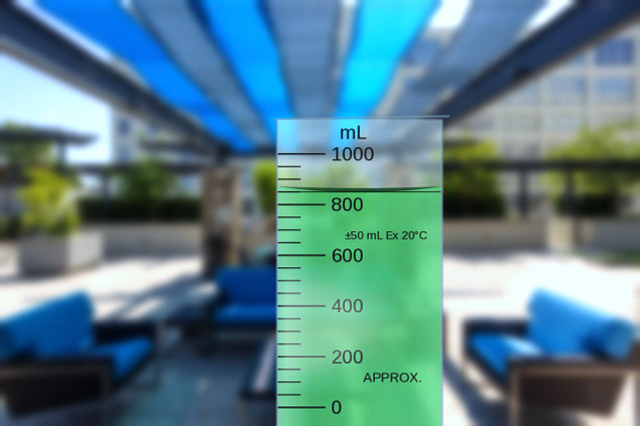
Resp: 850 mL
